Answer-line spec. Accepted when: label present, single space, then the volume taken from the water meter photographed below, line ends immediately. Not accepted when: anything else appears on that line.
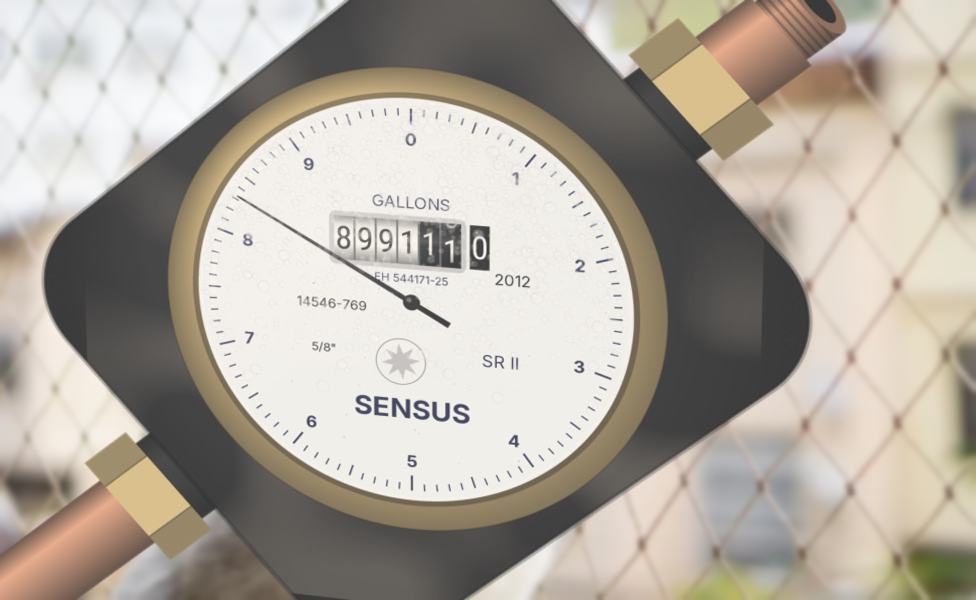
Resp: 8991108.3 gal
